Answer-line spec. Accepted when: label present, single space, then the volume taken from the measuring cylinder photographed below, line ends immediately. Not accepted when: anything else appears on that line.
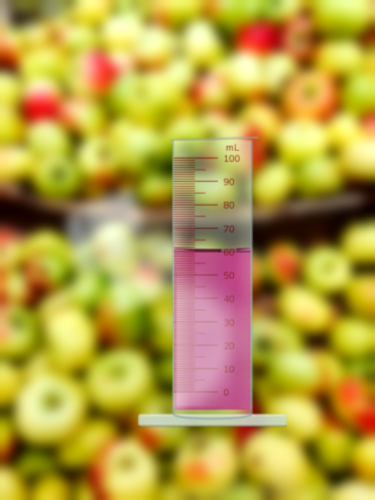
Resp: 60 mL
